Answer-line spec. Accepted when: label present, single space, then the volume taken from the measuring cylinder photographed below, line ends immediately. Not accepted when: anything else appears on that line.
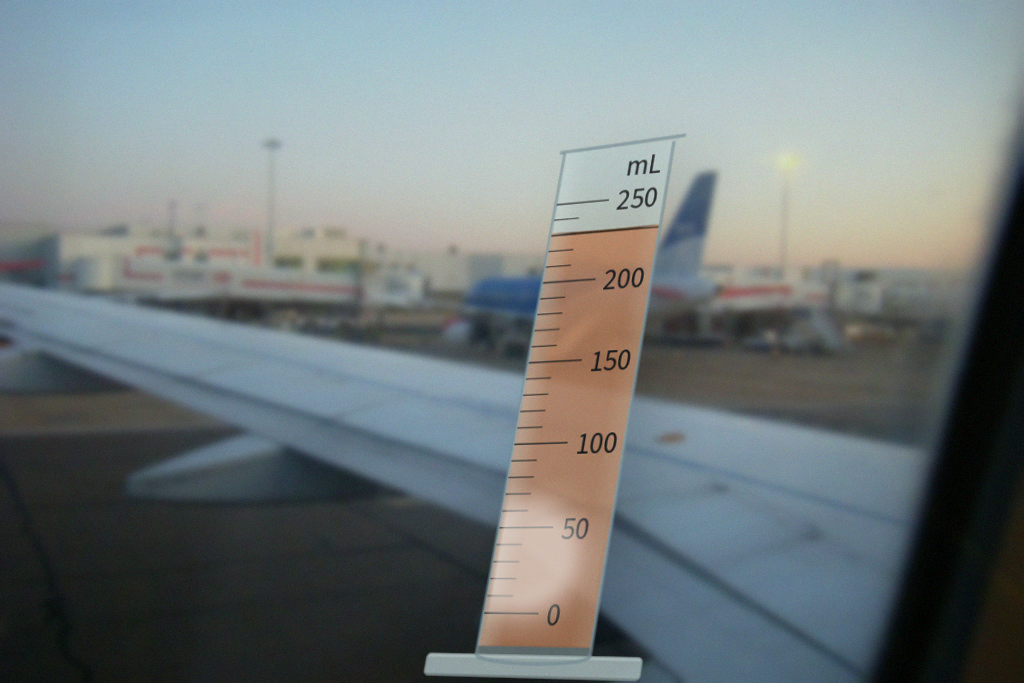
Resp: 230 mL
